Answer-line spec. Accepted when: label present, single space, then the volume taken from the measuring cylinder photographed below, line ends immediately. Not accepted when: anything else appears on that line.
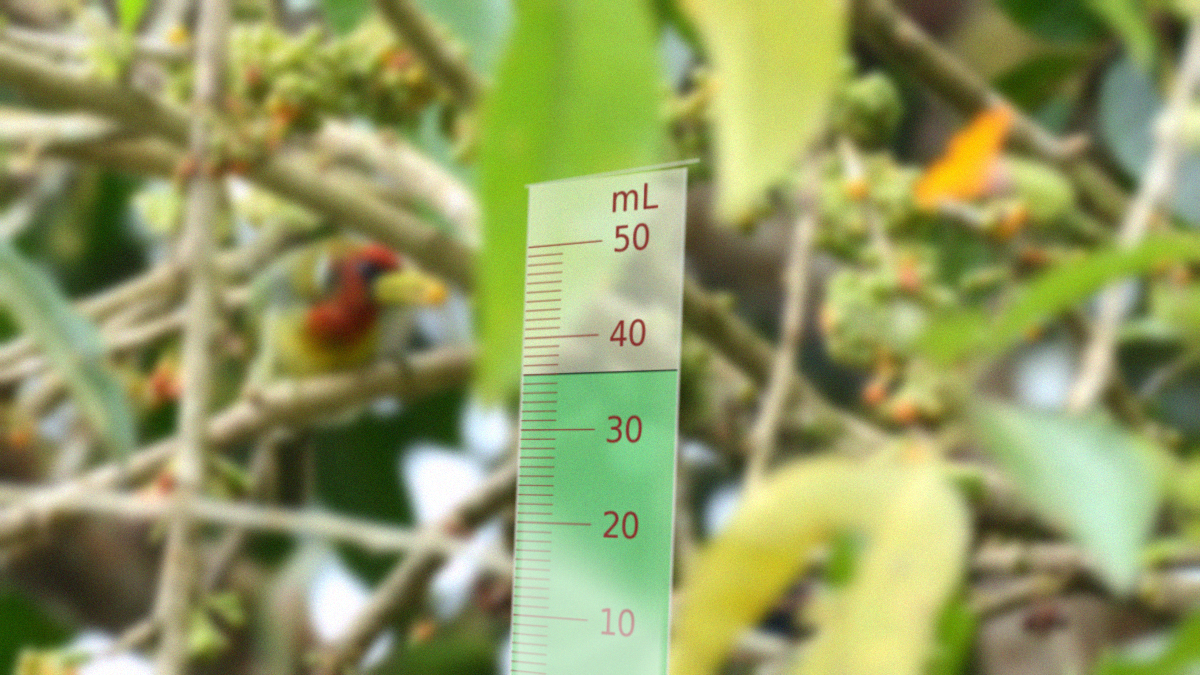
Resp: 36 mL
